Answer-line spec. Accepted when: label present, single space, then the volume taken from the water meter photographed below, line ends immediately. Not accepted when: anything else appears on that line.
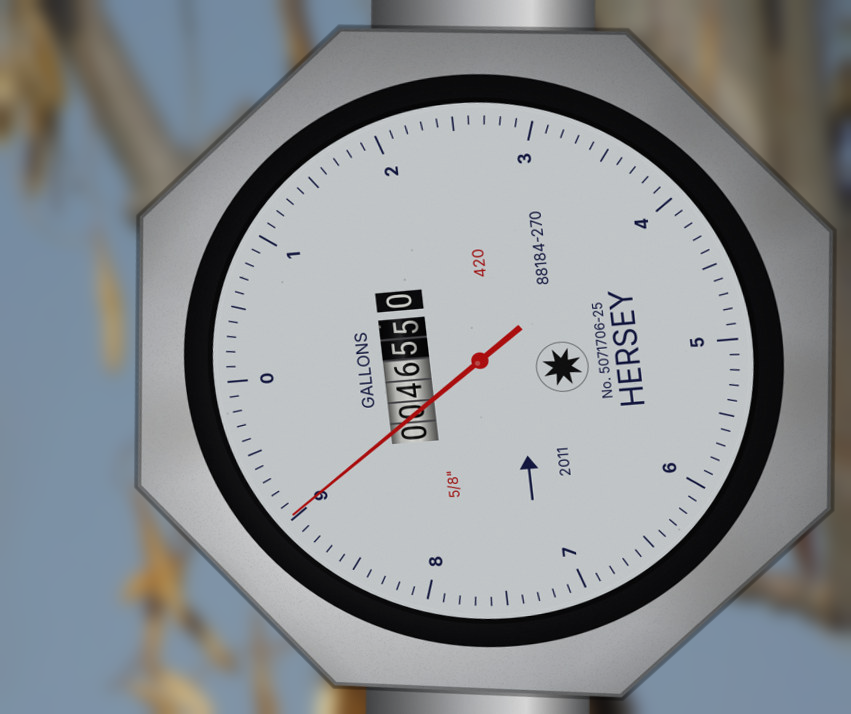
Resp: 46549.0 gal
